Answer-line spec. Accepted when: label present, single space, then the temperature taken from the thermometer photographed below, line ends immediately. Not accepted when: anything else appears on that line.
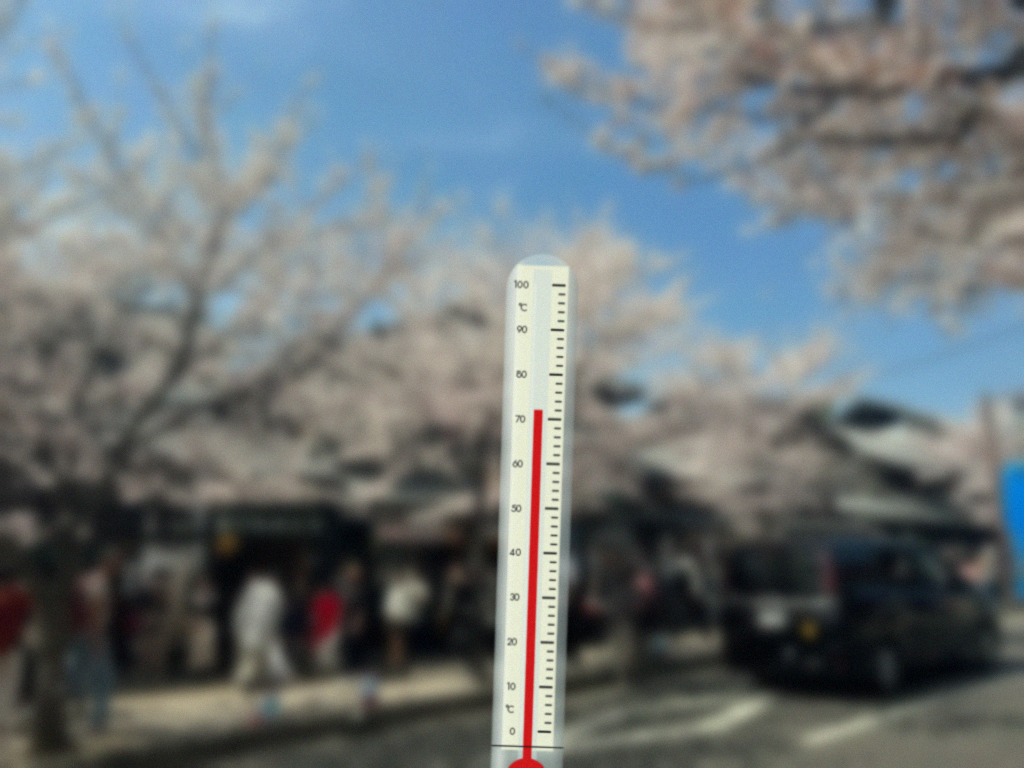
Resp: 72 °C
